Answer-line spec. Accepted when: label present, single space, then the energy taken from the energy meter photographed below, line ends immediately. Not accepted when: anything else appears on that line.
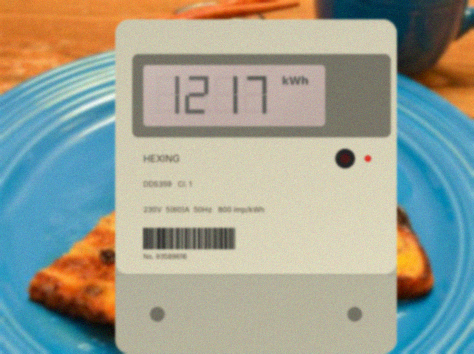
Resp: 1217 kWh
